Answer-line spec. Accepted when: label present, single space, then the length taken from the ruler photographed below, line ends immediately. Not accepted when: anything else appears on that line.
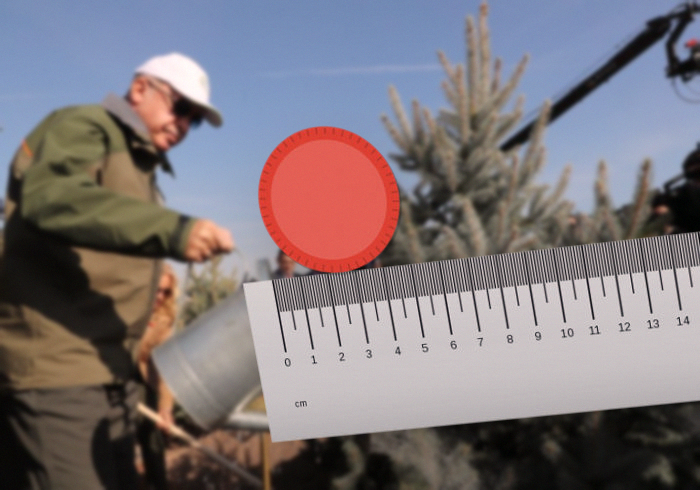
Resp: 5 cm
